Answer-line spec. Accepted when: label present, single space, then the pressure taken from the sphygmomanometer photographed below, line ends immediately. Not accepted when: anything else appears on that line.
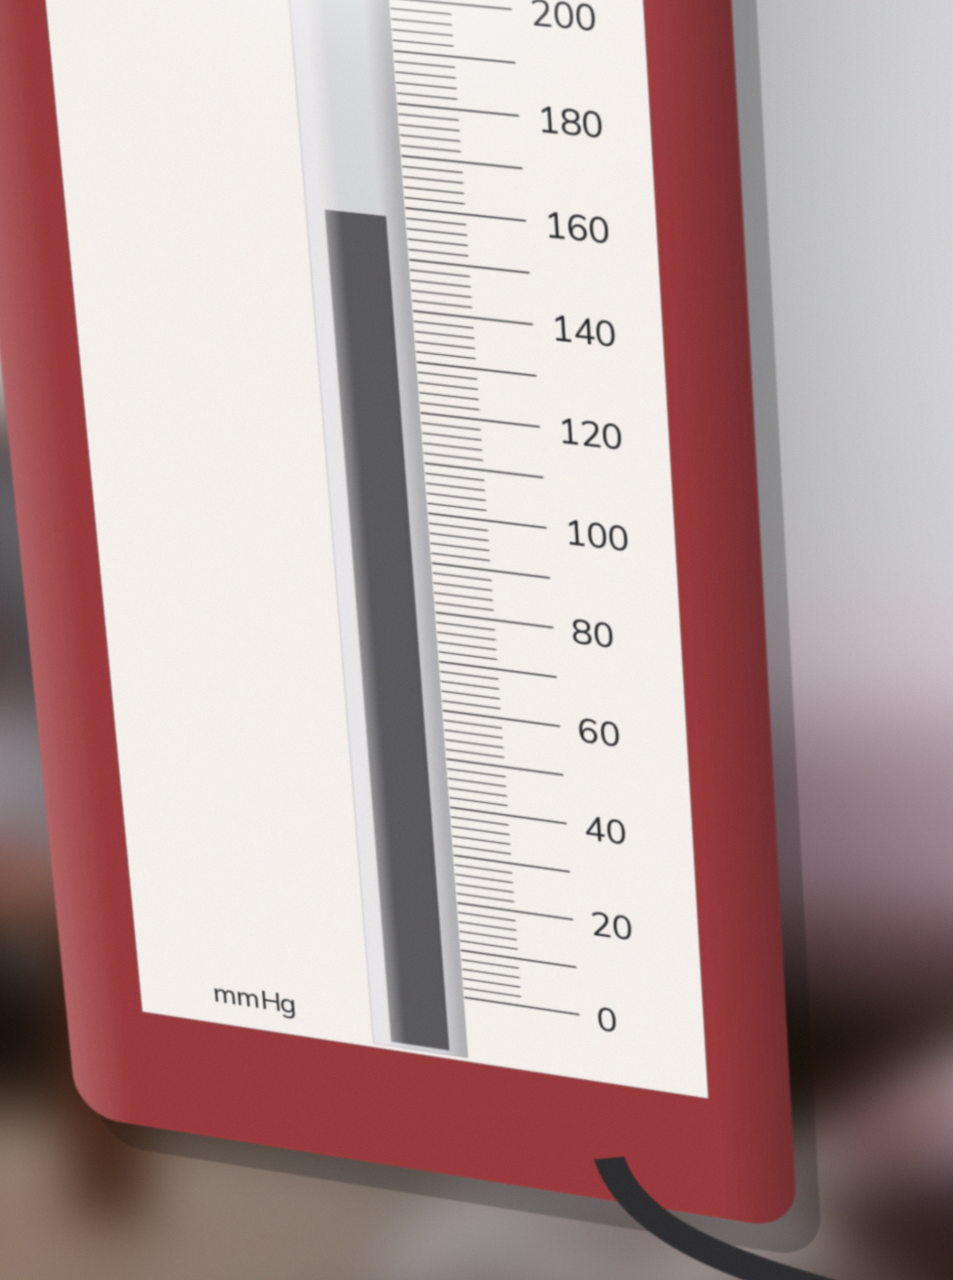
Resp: 158 mmHg
